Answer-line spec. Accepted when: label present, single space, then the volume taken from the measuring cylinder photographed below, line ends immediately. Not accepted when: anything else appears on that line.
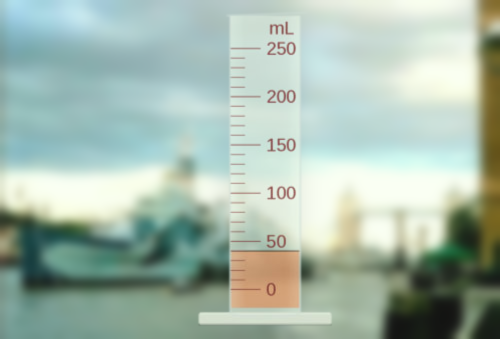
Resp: 40 mL
